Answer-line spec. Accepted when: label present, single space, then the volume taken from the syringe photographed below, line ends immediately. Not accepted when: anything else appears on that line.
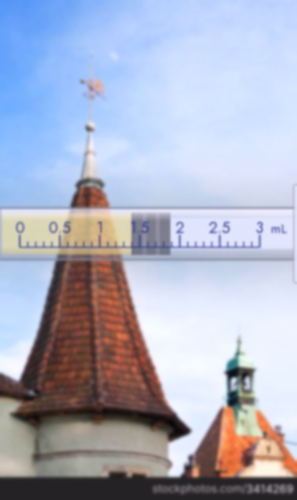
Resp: 1.4 mL
